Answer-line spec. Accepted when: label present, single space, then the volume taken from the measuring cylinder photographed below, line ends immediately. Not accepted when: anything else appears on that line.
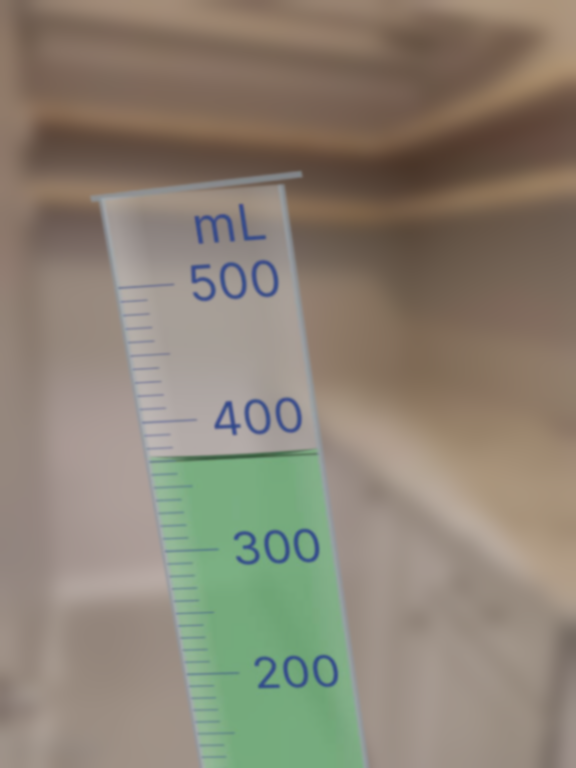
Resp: 370 mL
